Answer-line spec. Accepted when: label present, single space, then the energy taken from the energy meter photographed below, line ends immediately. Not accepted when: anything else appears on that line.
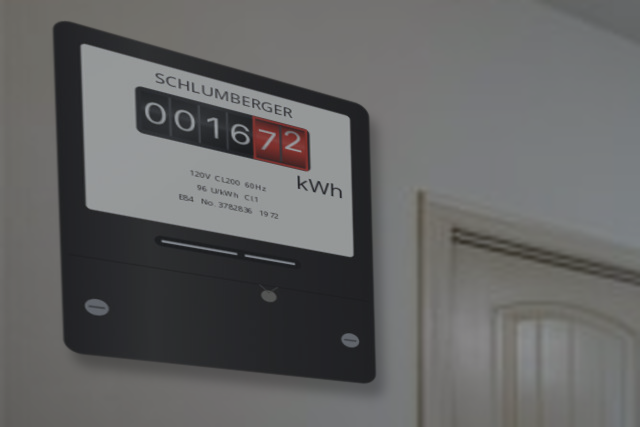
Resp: 16.72 kWh
